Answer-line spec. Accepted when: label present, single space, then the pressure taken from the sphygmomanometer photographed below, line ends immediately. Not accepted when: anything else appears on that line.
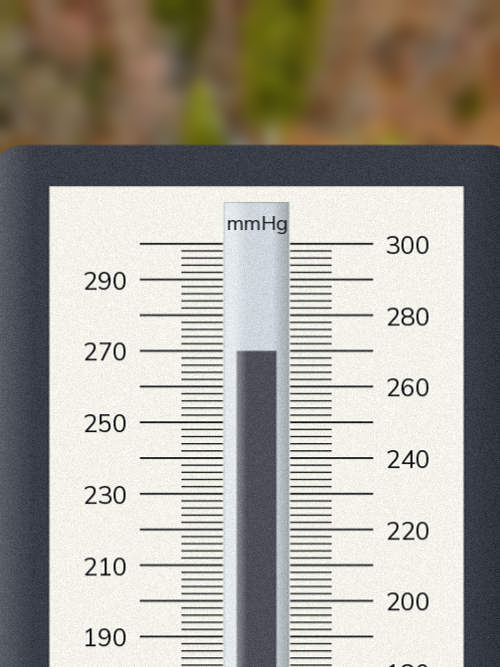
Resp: 270 mmHg
